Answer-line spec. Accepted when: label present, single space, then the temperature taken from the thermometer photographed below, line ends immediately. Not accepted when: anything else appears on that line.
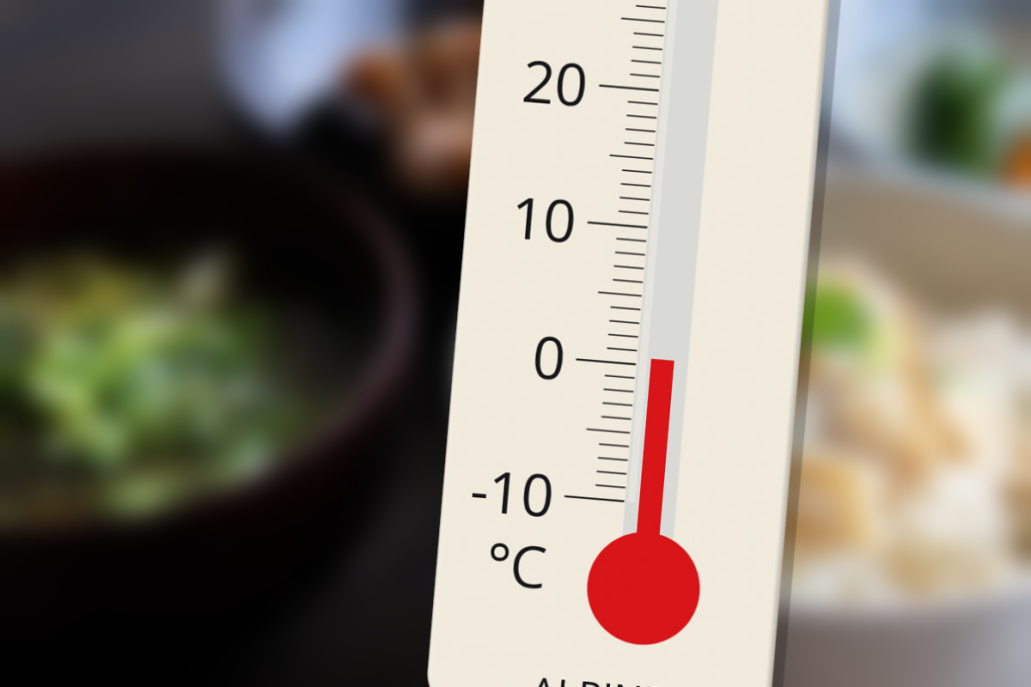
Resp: 0.5 °C
